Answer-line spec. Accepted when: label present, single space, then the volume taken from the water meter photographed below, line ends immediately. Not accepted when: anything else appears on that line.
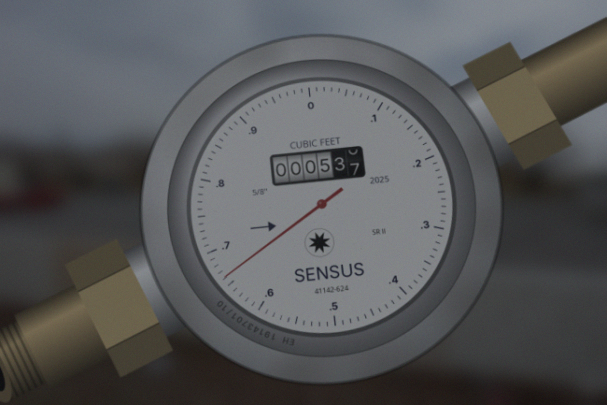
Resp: 536.66 ft³
